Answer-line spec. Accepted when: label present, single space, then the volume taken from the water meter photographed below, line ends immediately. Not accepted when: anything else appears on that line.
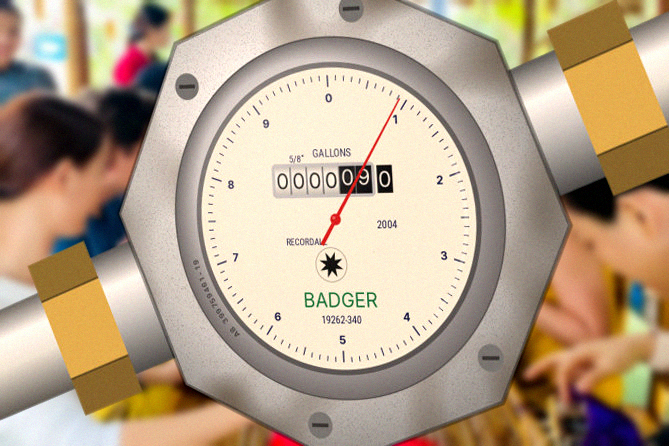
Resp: 90.9 gal
